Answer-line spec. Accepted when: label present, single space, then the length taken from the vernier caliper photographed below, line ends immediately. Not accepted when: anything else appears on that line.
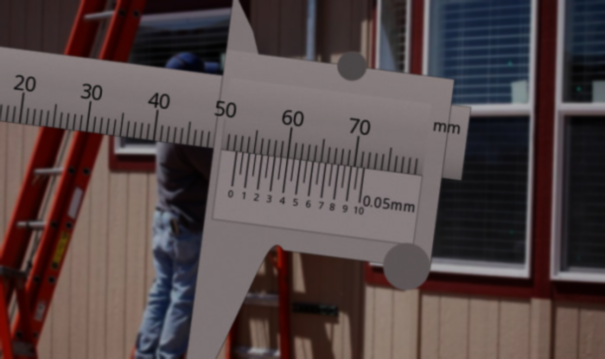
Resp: 52.4 mm
